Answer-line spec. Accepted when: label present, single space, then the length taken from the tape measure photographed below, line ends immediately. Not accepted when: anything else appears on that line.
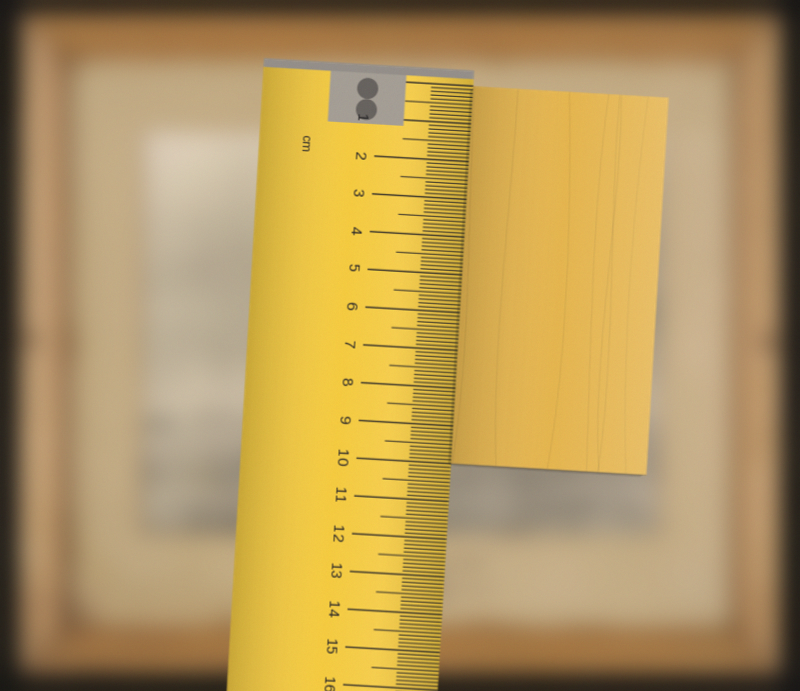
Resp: 10 cm
